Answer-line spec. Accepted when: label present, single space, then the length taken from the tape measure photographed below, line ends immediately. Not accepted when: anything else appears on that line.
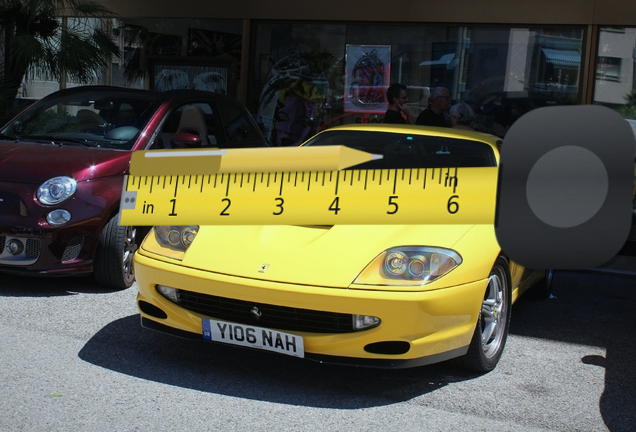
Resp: 4.75 in
